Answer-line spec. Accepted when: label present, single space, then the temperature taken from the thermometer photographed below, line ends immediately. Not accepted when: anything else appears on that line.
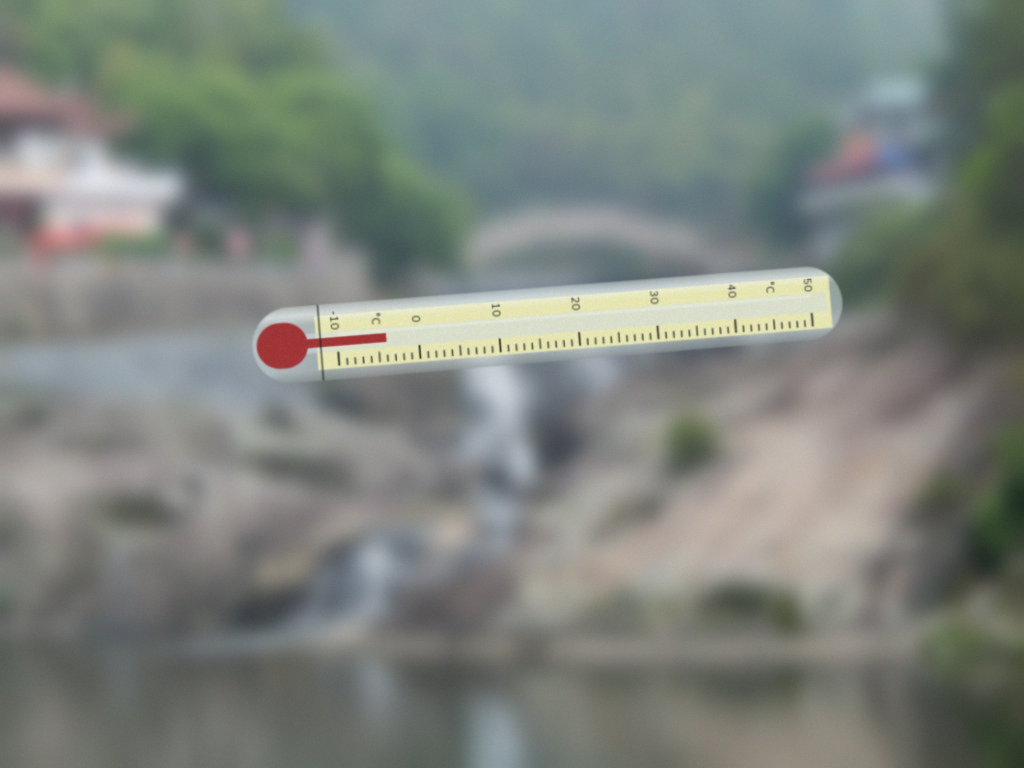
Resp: -4 °C
